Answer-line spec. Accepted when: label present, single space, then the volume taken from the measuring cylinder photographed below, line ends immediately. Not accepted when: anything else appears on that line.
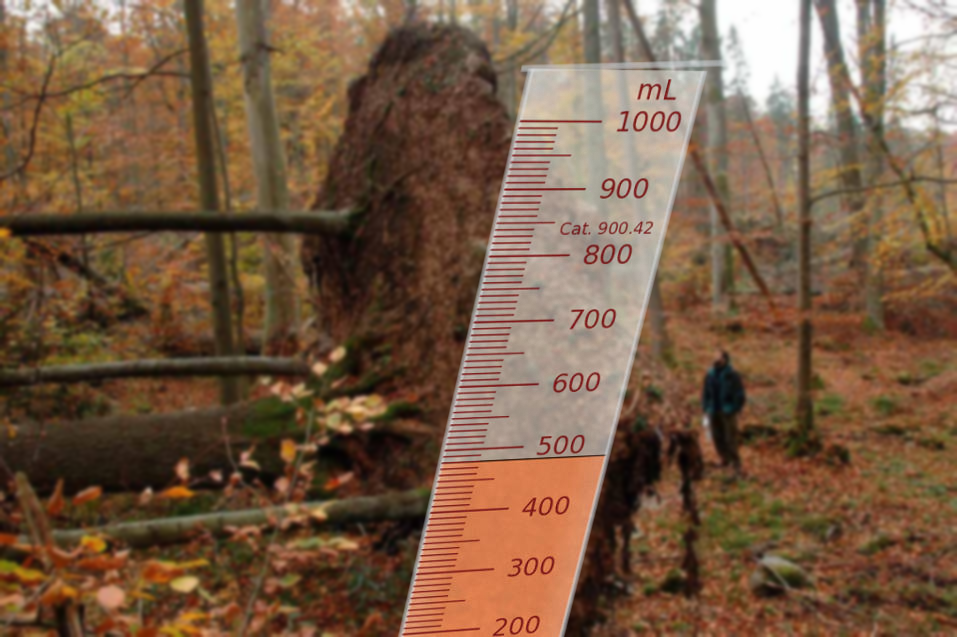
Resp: 480 mL
